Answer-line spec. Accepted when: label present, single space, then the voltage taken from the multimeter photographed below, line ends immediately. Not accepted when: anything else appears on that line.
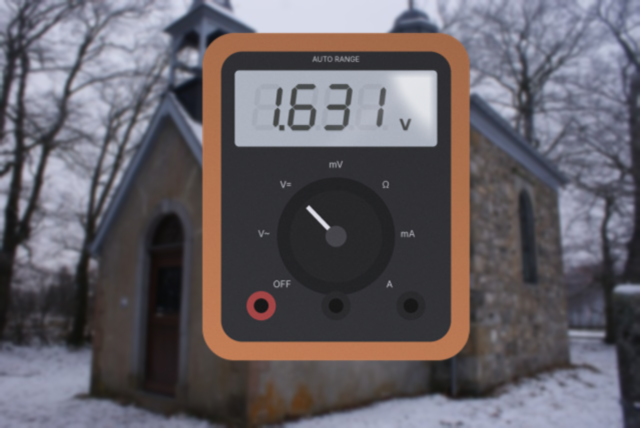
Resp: 1.631 V
